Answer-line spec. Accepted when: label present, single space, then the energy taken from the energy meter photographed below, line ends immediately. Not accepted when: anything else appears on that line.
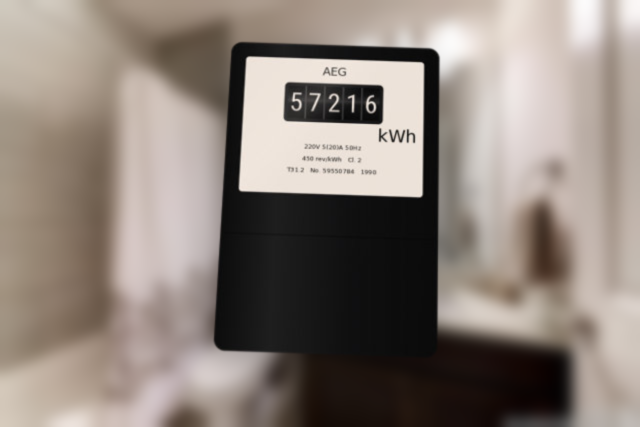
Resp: 57216 kWh
